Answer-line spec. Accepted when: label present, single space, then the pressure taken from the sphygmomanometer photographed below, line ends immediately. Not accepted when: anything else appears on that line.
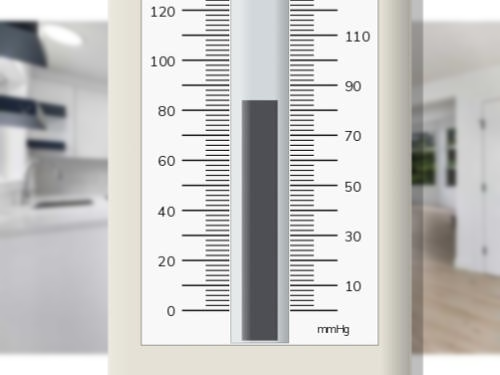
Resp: 84 mmHg
